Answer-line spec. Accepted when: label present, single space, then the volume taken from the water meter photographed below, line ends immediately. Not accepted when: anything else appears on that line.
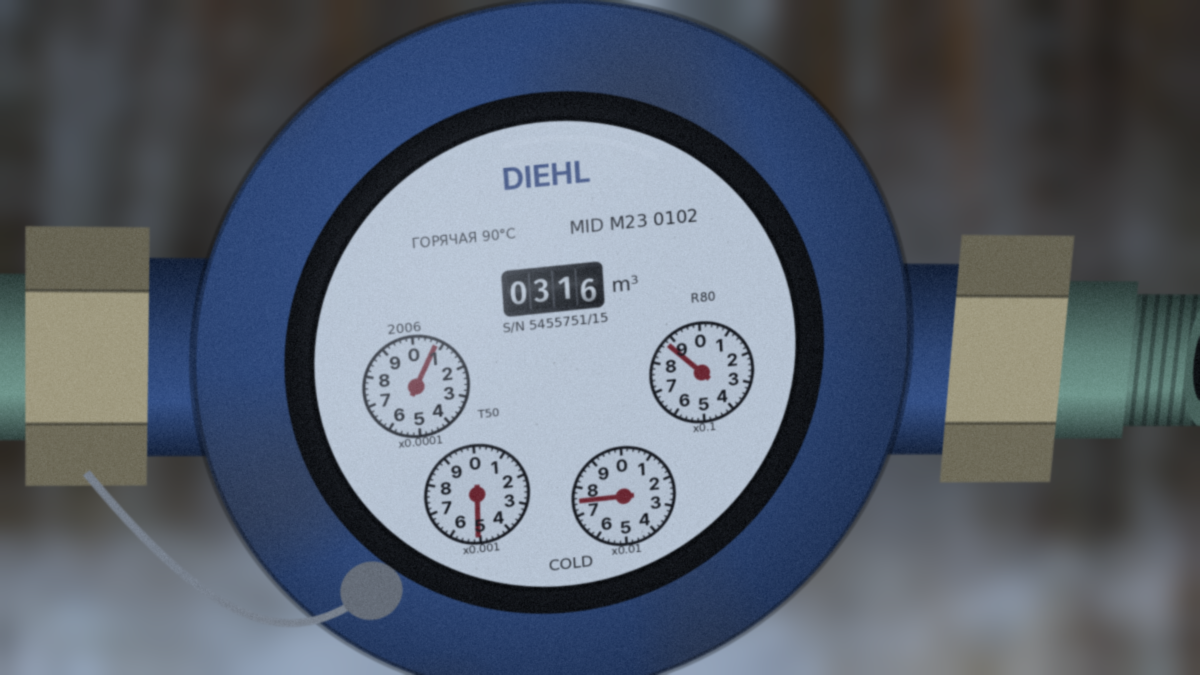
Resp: 315.8750 m³
